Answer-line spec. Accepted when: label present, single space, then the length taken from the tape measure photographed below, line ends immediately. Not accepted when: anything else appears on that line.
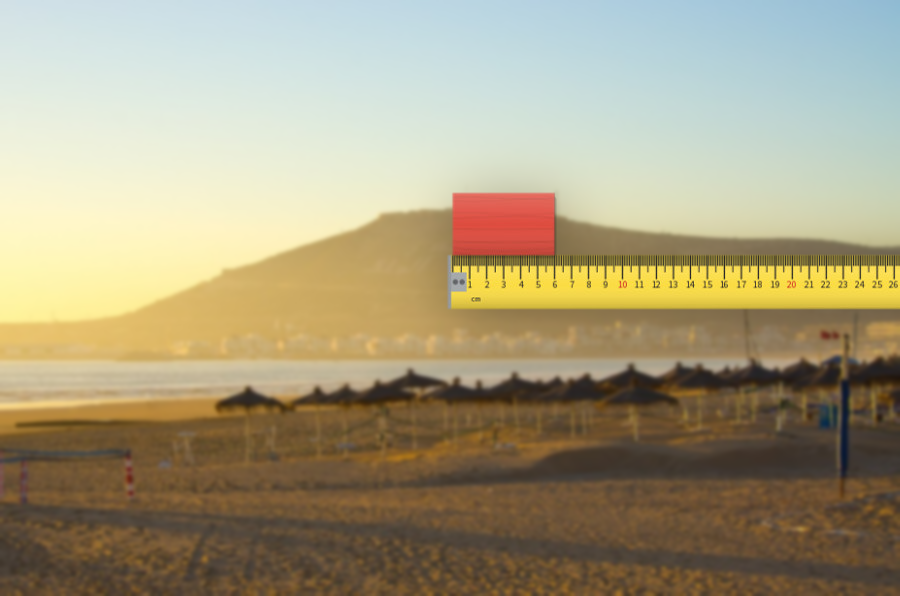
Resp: 6 cm
